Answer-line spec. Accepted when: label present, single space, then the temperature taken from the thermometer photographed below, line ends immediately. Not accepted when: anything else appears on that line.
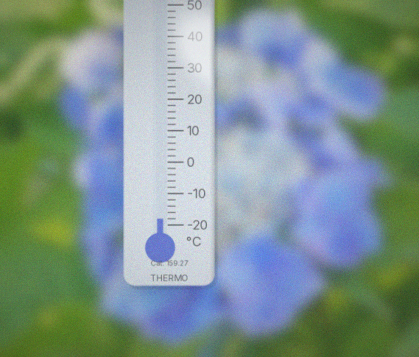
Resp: -18 °C
